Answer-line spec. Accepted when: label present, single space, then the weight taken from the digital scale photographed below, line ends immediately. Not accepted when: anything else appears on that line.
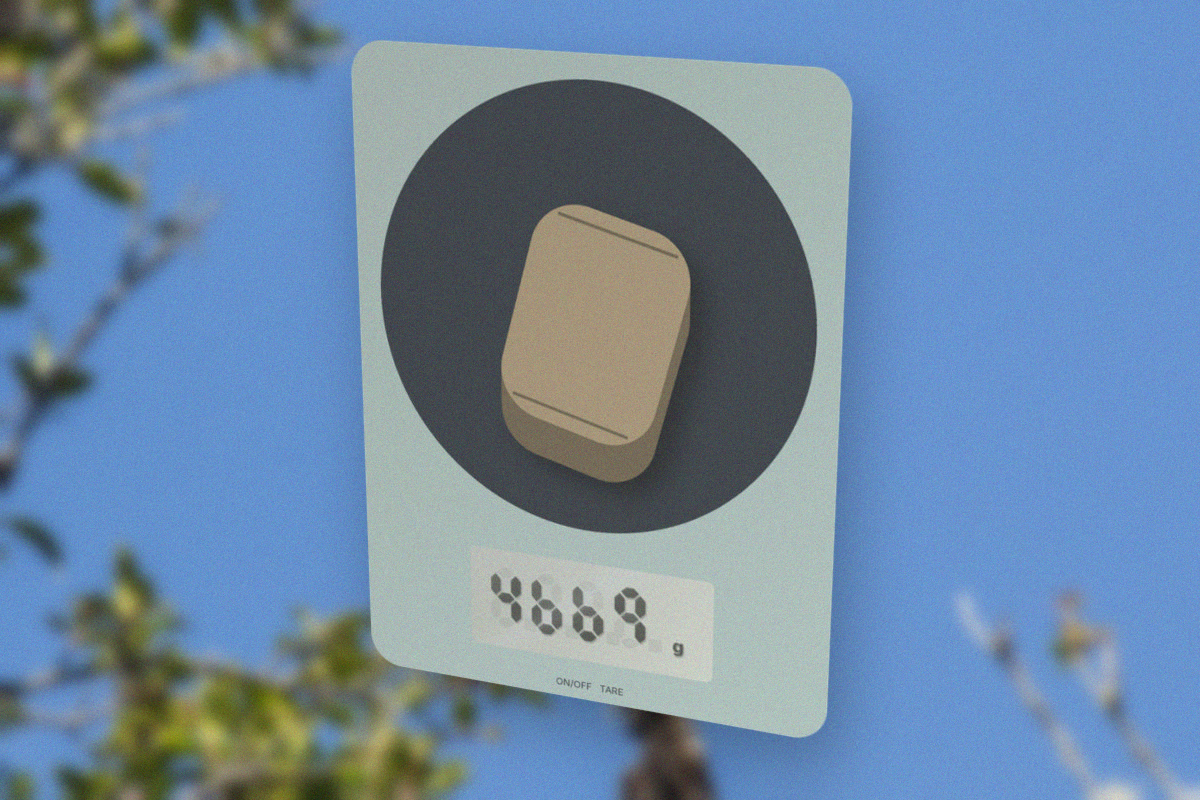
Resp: 4669 g
